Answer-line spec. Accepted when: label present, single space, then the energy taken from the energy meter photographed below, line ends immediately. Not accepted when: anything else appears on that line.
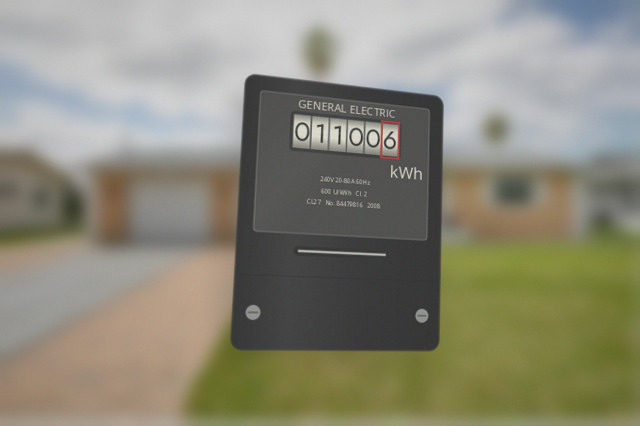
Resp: 1100.6 kWh
